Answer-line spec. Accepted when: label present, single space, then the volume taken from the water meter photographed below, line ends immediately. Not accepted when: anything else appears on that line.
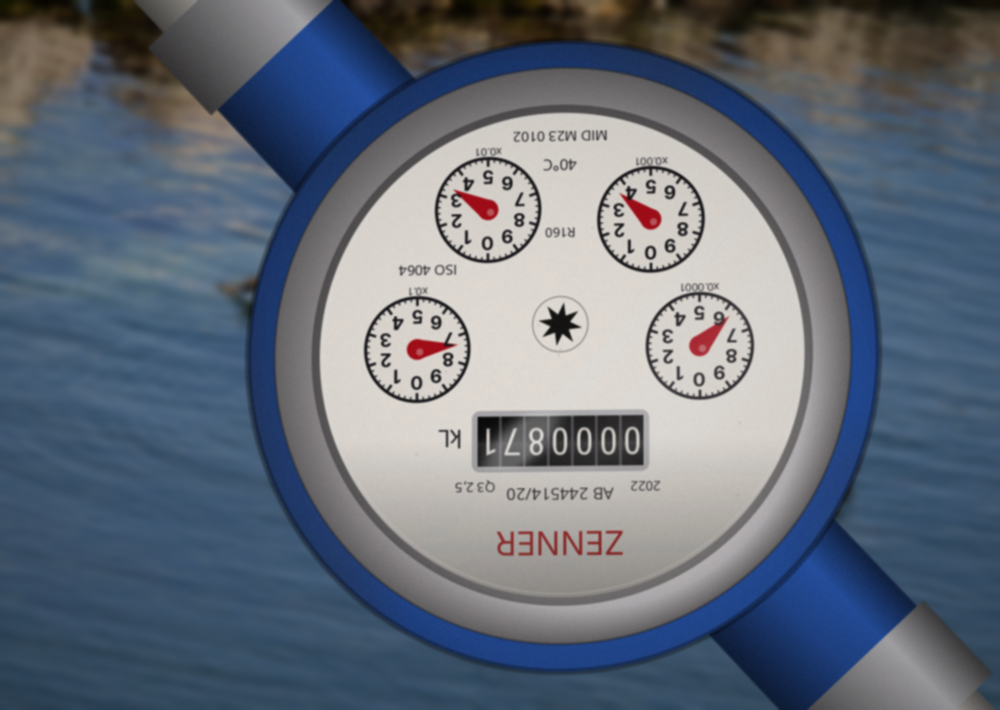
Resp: 871.7336 kL
